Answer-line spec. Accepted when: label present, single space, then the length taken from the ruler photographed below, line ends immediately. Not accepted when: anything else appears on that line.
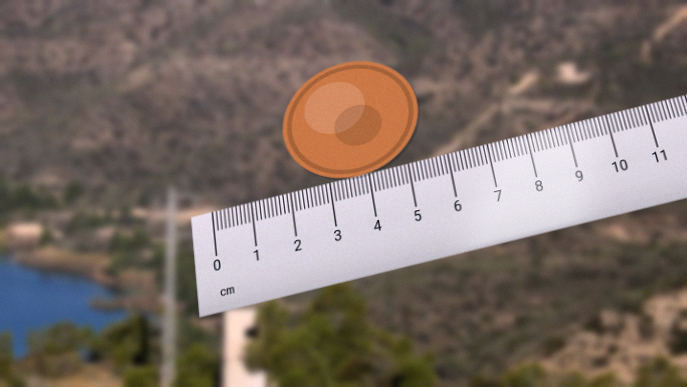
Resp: 3.5 cm
